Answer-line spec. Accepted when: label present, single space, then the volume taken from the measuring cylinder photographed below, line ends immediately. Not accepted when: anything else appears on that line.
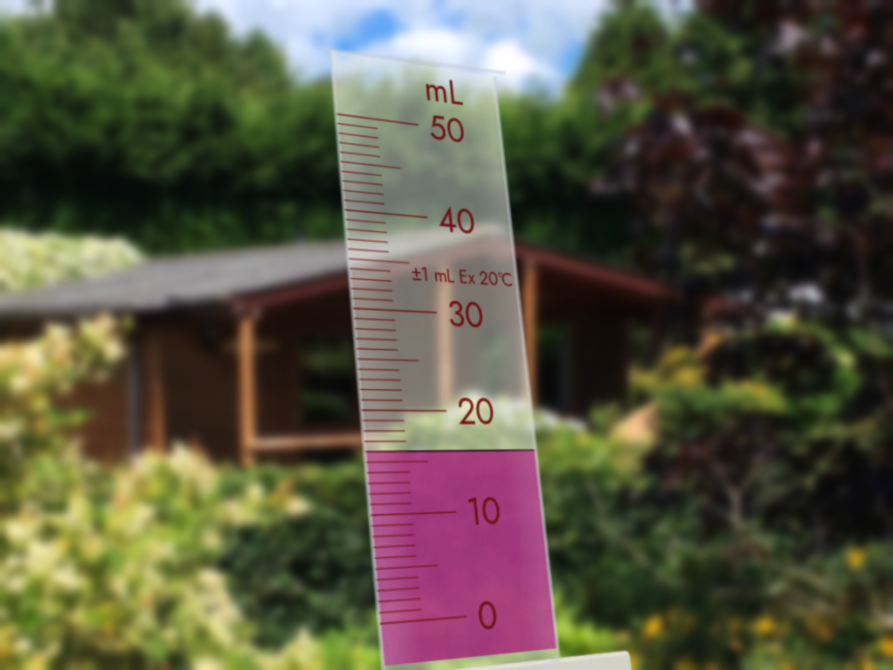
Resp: 16 mL
